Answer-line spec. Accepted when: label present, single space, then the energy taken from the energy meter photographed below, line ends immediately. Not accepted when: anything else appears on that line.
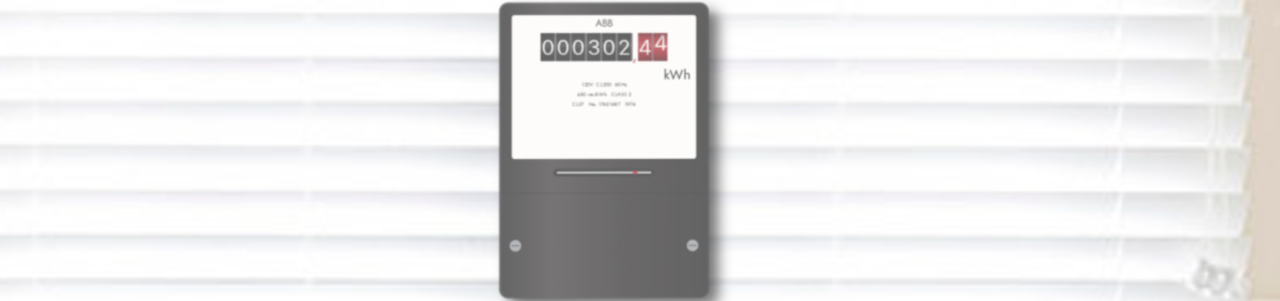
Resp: 302.44 kWh
